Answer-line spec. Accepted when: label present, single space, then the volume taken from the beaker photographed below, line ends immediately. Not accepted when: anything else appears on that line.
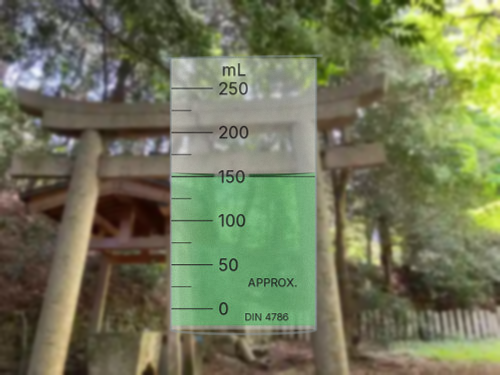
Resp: 150 mL
